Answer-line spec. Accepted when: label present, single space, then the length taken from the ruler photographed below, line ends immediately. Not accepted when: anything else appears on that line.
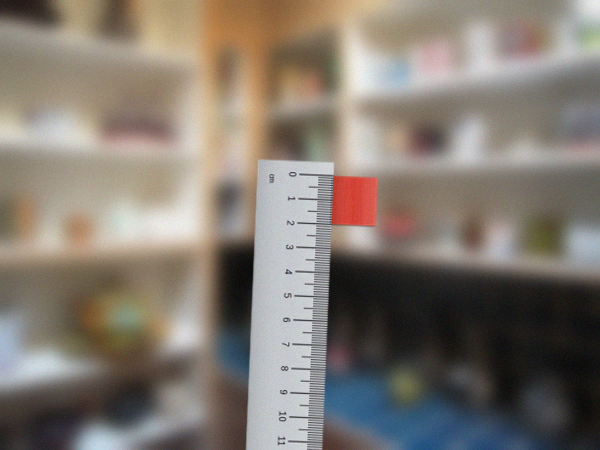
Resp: 2 cm
